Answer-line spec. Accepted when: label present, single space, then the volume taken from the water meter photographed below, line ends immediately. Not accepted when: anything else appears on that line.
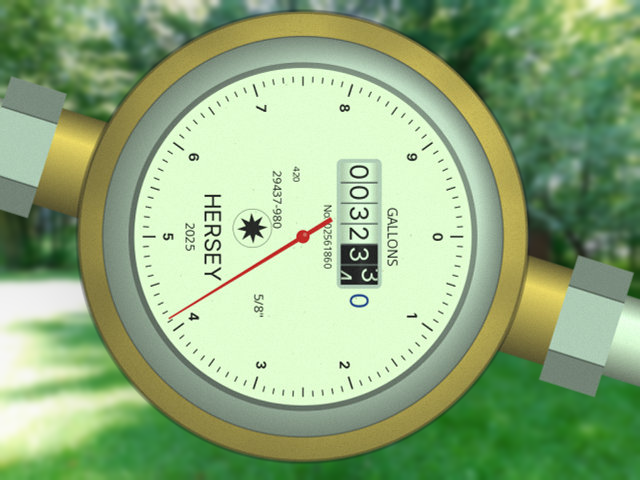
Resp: 32334.1 gal
